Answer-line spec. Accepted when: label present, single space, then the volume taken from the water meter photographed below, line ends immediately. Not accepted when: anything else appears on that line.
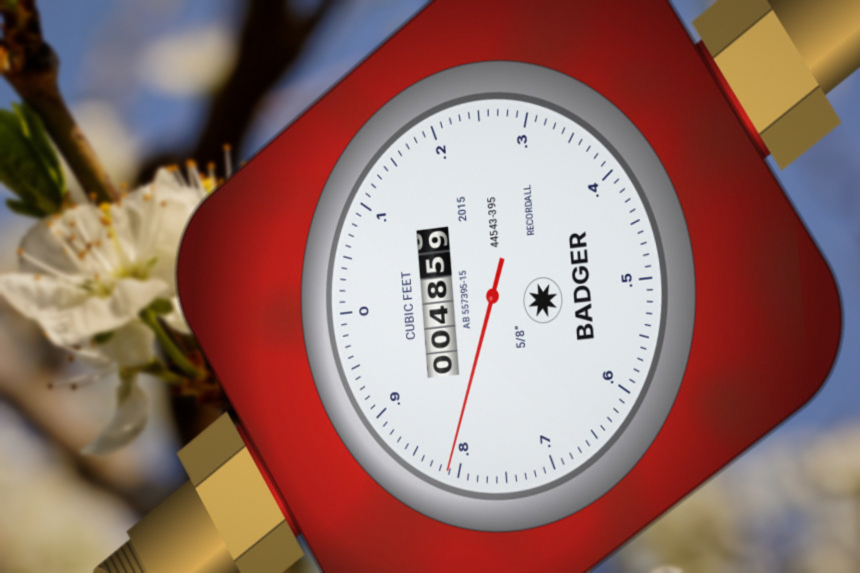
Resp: 4858.81 ft³
